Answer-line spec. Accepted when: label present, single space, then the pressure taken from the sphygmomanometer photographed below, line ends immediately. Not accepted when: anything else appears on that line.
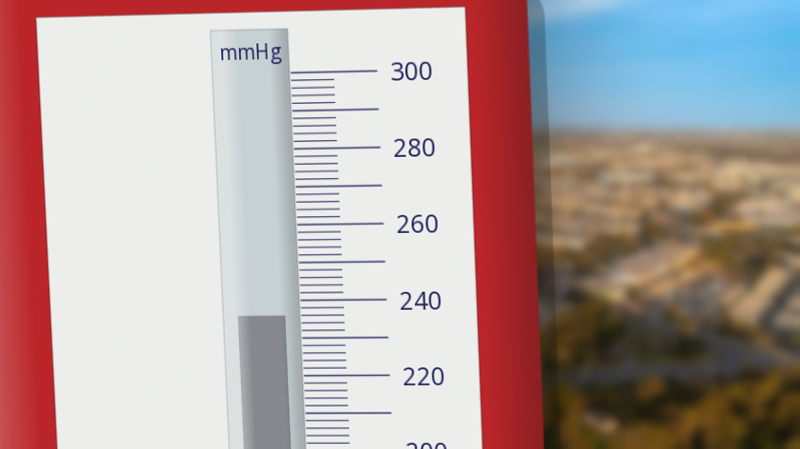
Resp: 236 mmHg
